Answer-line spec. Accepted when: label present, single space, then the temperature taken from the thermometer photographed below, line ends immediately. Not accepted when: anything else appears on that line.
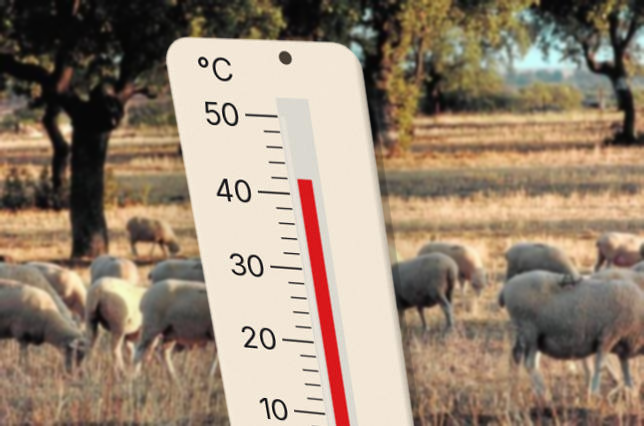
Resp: 42 °C
